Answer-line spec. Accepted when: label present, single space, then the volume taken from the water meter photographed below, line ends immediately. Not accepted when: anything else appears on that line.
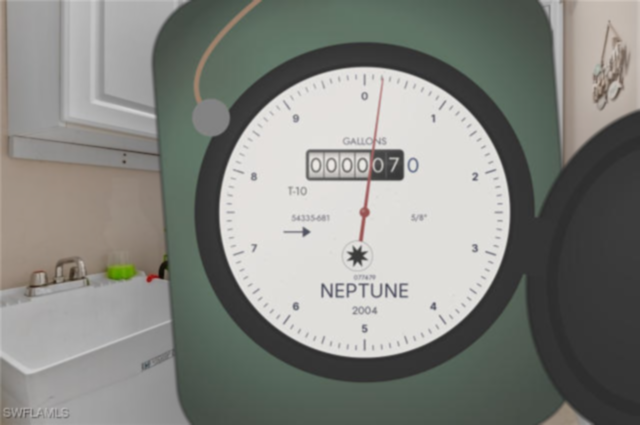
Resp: 70.2 gal
